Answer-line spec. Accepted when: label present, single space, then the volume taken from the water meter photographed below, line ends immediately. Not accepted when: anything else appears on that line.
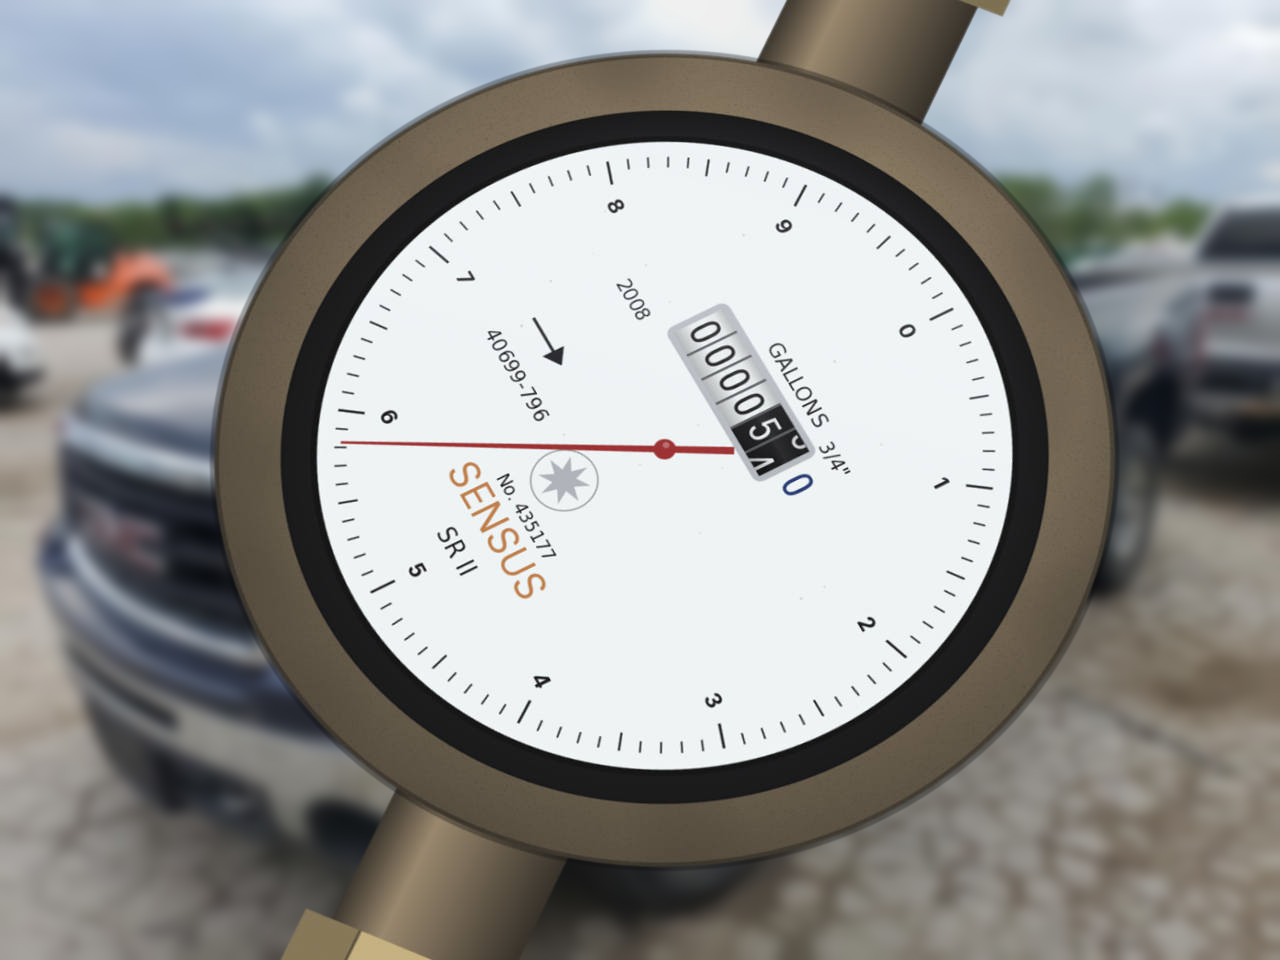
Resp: 535.8 gal
